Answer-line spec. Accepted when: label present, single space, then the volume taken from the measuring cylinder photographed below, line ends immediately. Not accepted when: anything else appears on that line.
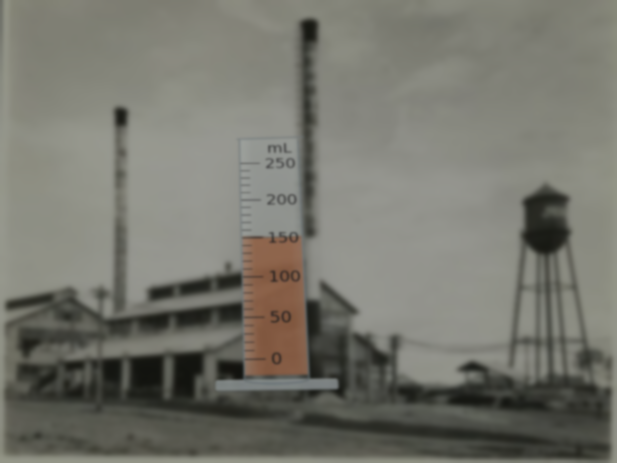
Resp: 150 mL
